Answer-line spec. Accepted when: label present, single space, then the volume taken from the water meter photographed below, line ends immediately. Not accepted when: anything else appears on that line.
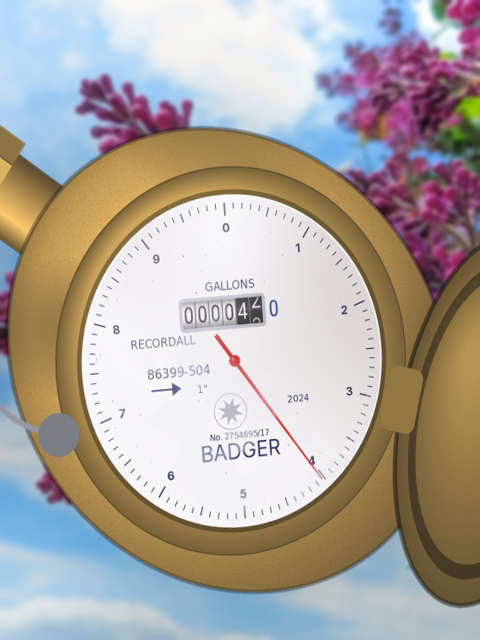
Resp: 424.0 gal
